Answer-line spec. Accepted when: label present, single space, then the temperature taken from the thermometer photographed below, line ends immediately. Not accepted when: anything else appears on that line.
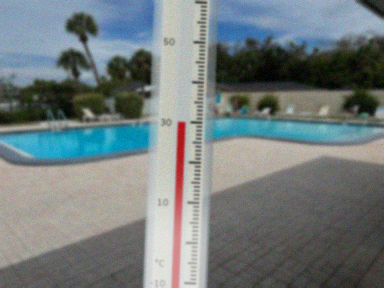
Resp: 30 °C
